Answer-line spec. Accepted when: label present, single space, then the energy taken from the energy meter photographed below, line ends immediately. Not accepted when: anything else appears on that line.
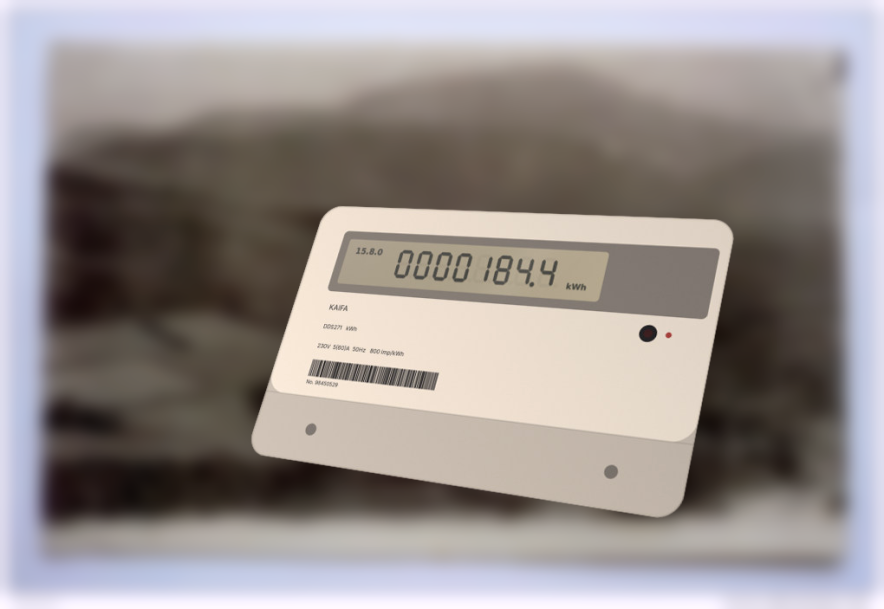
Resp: 184.4 kWh
